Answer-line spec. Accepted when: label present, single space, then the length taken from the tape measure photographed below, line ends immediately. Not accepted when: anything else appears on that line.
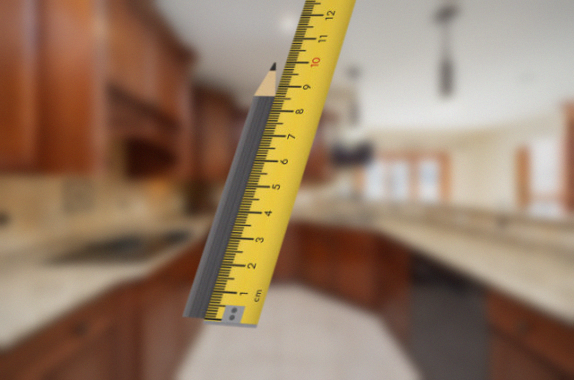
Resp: 10 cm
